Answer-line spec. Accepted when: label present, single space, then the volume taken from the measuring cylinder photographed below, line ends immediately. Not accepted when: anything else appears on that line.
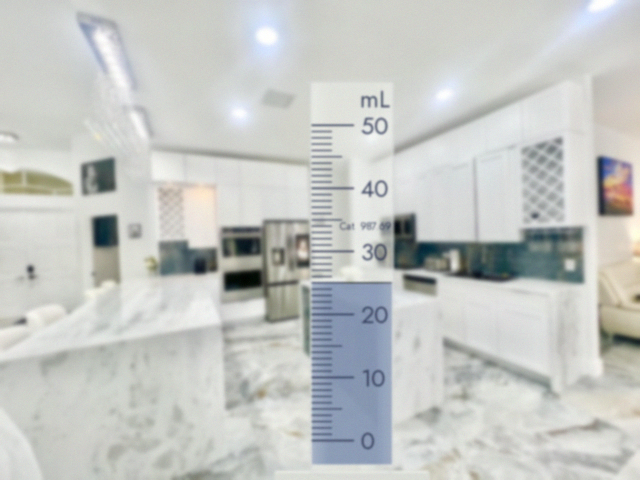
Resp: 25 mL
